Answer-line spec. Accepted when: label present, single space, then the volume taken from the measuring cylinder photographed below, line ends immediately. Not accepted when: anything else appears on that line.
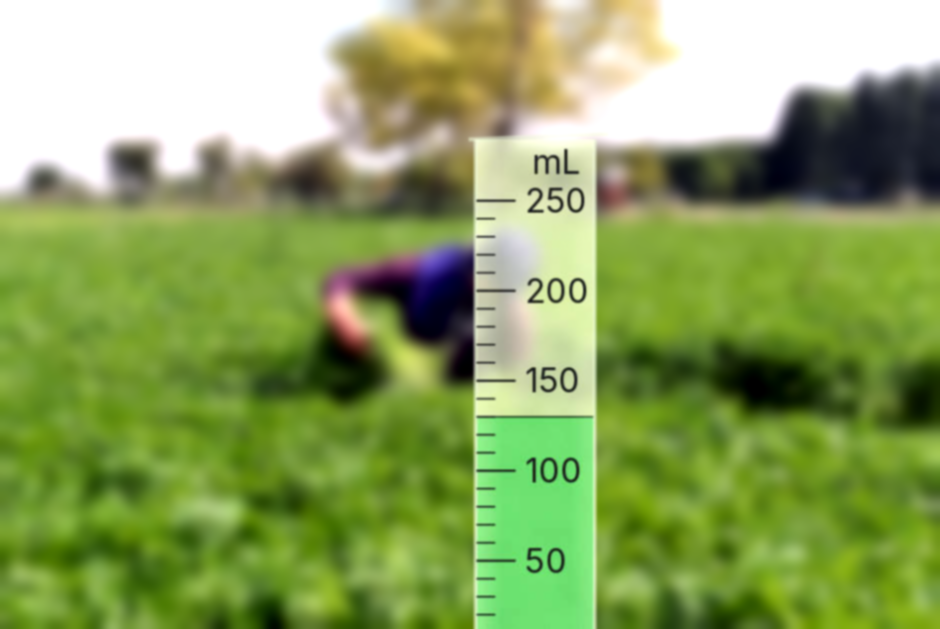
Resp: 130 mL
